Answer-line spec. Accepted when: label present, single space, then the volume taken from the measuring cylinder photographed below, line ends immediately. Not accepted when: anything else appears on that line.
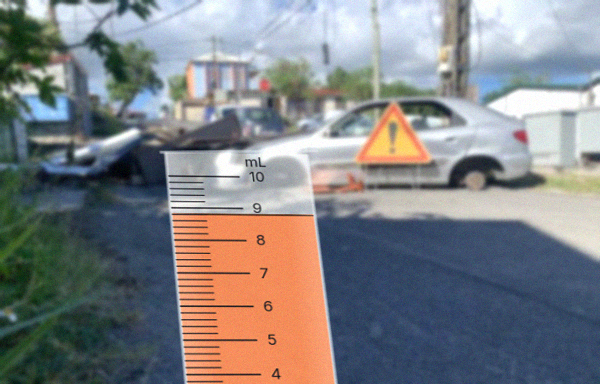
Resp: 8.8 mL
